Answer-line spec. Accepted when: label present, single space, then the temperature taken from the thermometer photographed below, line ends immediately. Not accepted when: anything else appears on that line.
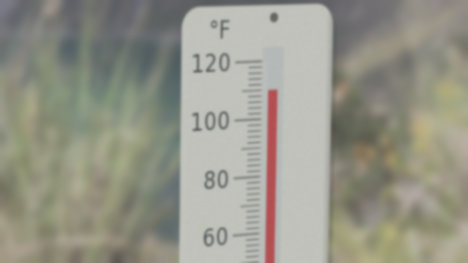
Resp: 110 °F
